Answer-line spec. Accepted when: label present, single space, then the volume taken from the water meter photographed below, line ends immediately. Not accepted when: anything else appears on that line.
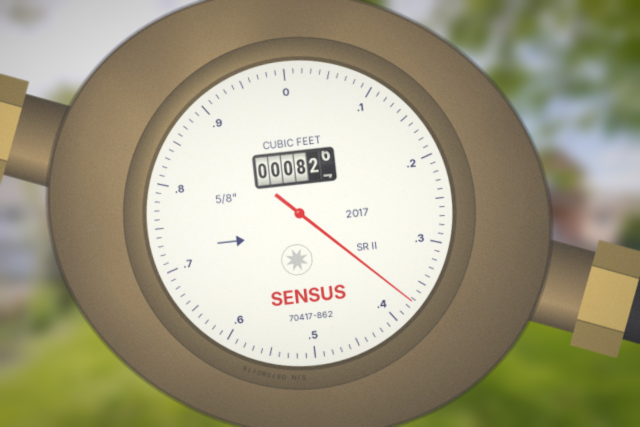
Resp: 826.37 ft³
